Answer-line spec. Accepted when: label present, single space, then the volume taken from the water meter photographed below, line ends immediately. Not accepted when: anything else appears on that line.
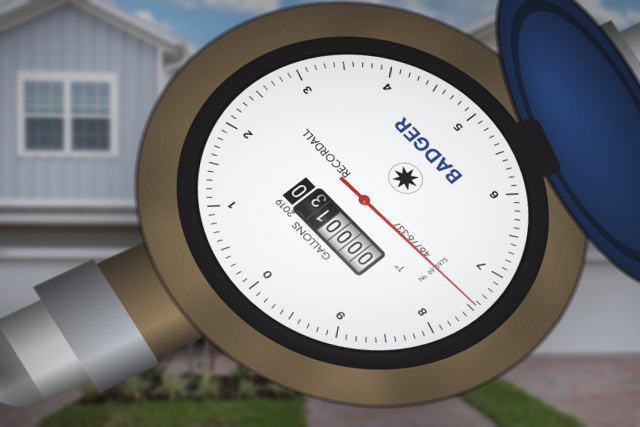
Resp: 127.4 gal
